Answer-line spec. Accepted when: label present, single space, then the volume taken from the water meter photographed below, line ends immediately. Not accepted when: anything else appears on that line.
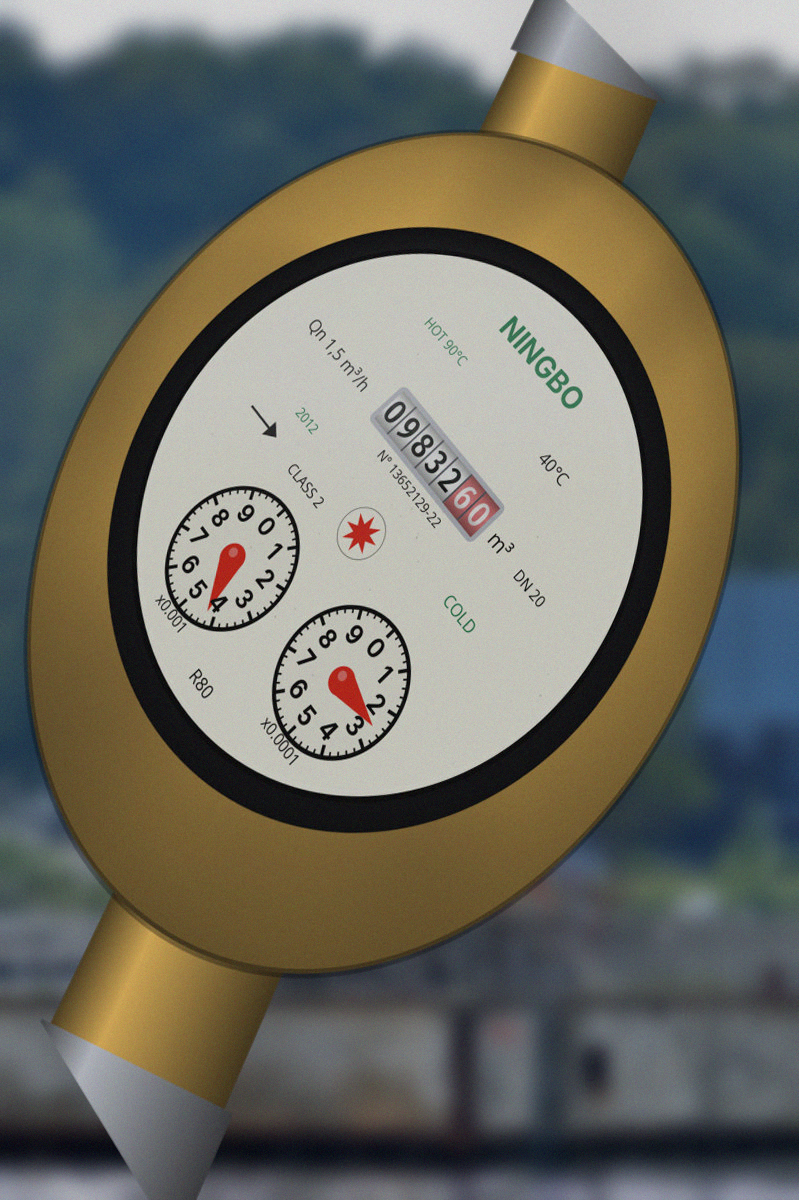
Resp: 9832.6042 m³
